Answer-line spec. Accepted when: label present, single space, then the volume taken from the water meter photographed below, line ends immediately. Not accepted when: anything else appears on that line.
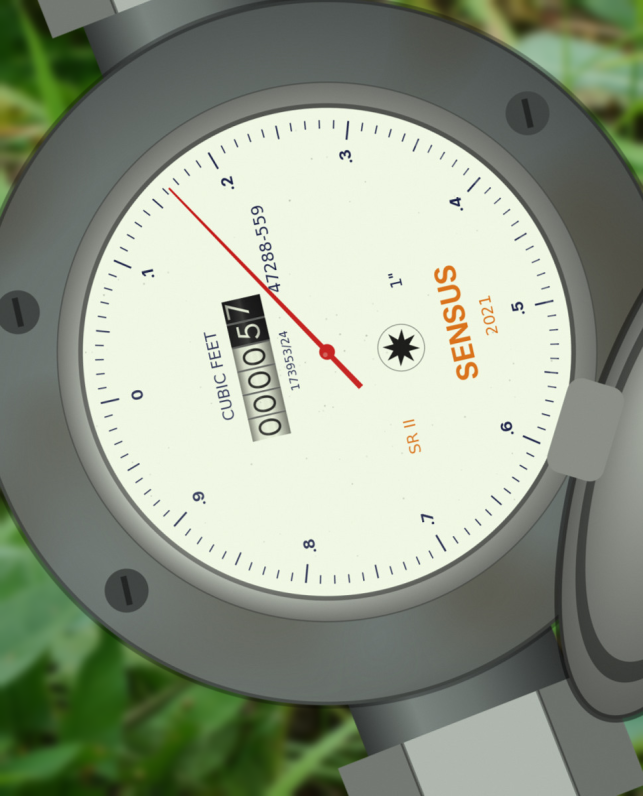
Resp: 57.16 ft³
